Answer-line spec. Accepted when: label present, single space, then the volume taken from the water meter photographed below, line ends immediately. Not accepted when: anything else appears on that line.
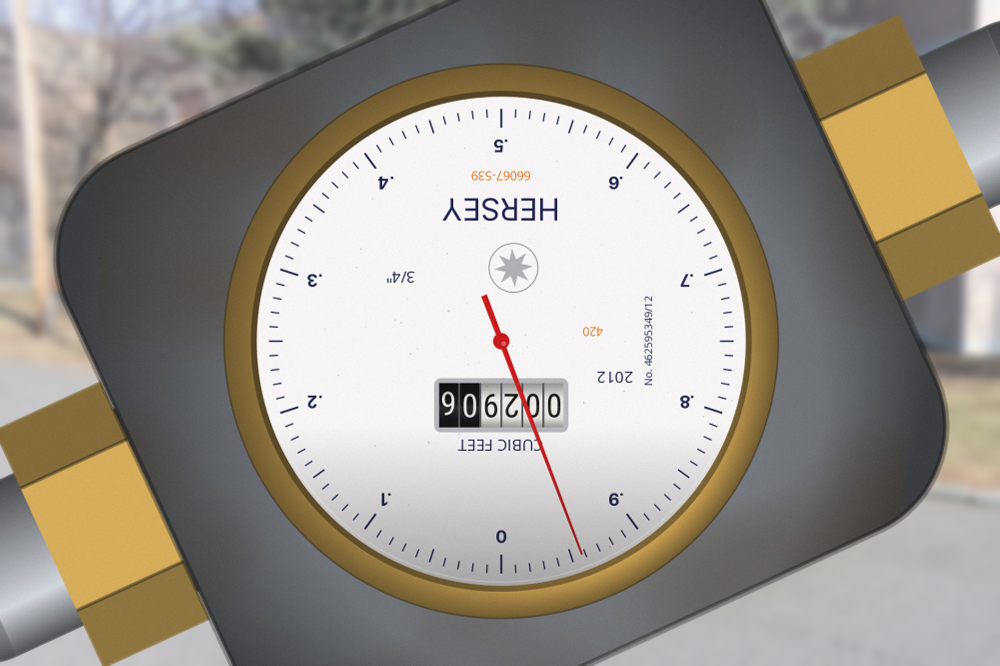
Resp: 2905.94 ft³
